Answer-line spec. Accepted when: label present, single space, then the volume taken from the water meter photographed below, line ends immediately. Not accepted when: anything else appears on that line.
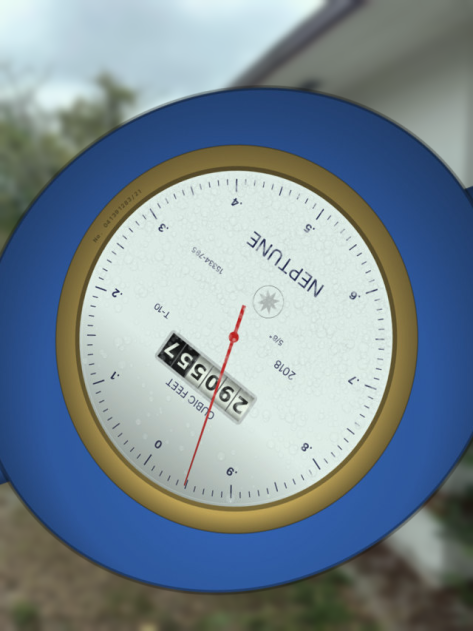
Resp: 290556.95 ft³
